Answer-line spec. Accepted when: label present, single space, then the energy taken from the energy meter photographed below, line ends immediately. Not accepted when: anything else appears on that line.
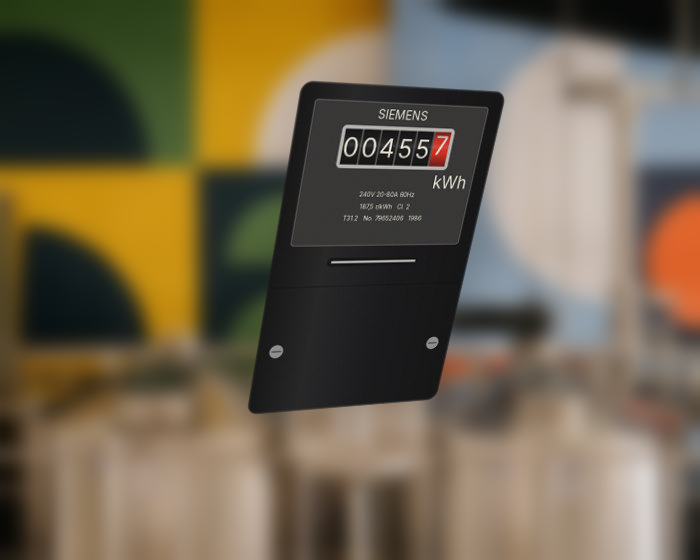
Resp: 455.7 kWh
